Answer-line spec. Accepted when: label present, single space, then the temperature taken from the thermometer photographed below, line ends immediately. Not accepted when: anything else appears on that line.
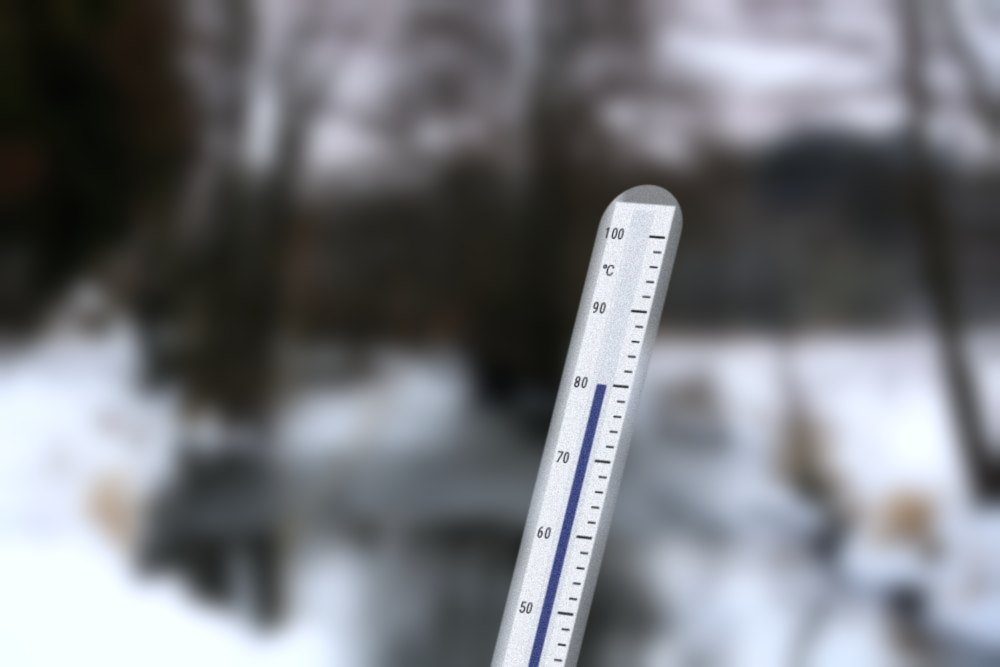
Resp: 80 °C
